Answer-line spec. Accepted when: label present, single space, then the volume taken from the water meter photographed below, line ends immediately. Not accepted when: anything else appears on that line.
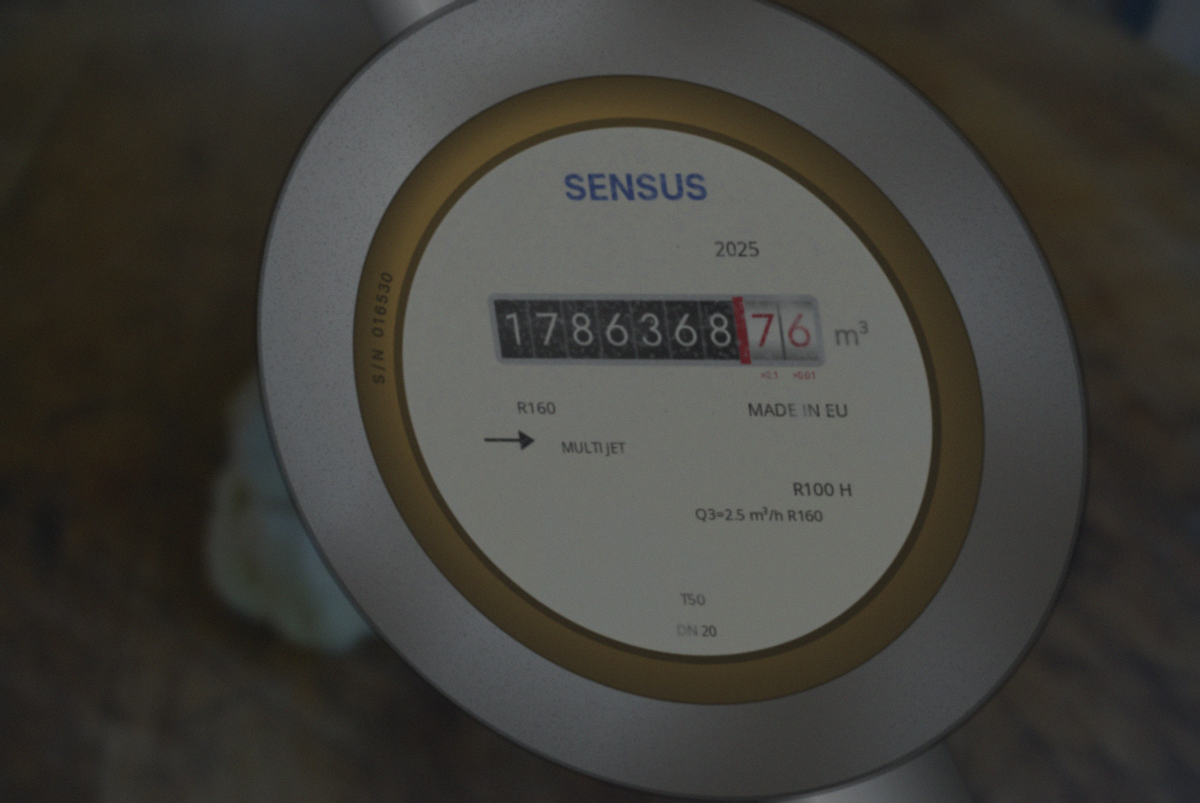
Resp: 1786368.76 m³
